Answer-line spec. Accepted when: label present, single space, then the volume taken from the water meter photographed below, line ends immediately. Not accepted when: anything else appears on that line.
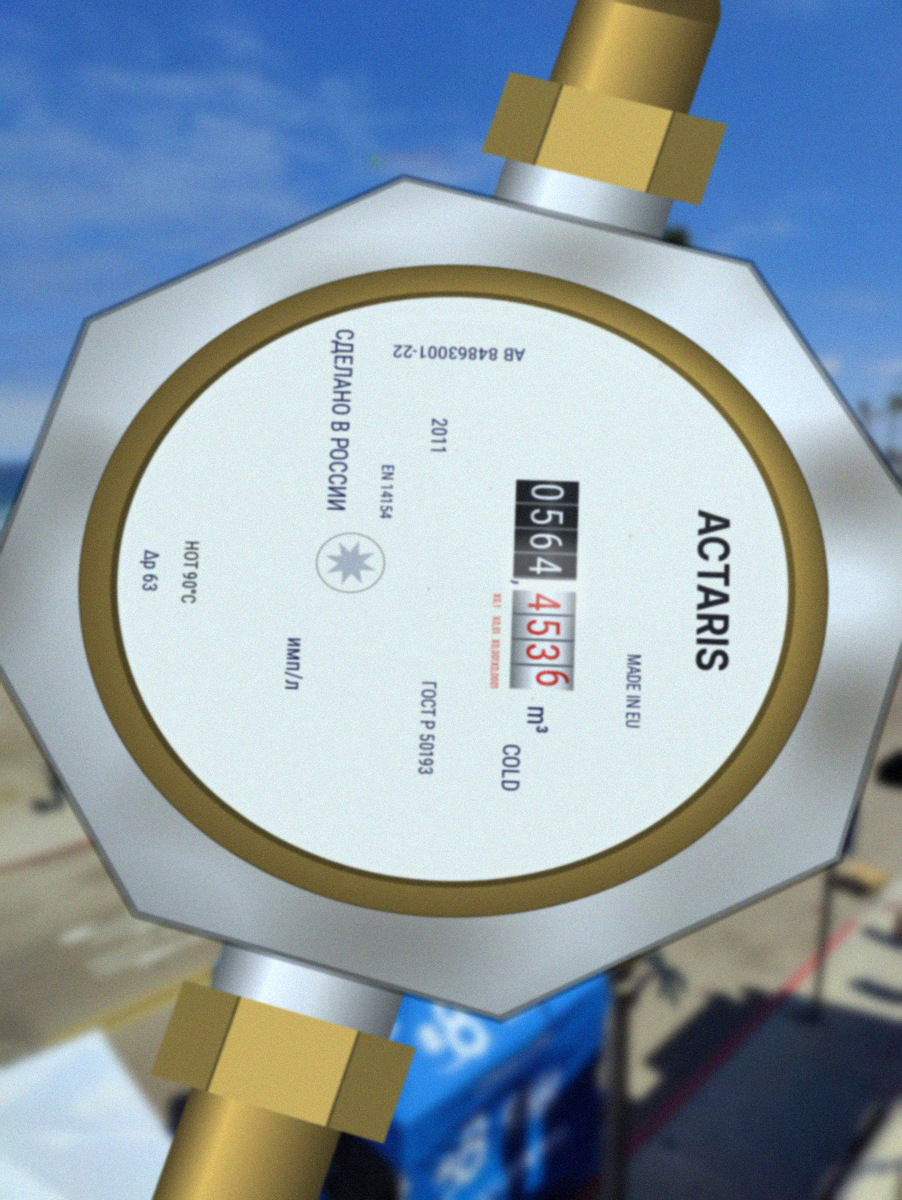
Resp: 564.4536 m³
